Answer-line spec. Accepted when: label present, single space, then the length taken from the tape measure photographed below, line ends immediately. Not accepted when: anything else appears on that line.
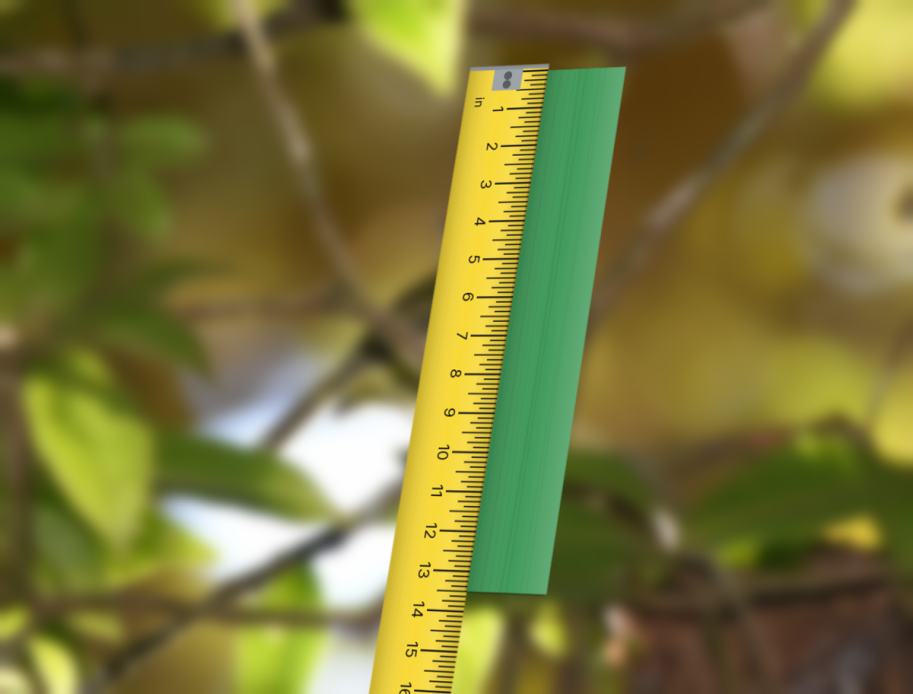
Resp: 13.5 in
